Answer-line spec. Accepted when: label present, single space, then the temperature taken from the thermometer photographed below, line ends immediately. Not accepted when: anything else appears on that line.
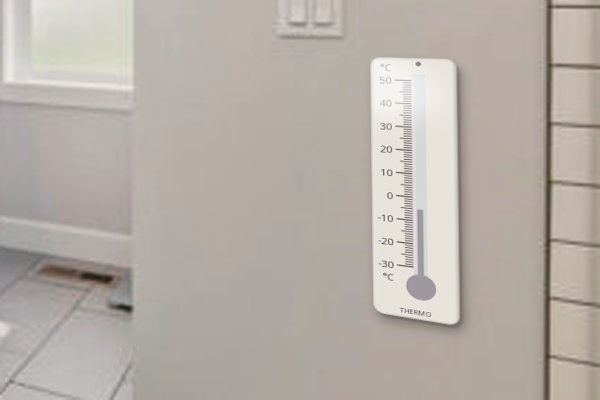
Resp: -5 °C
